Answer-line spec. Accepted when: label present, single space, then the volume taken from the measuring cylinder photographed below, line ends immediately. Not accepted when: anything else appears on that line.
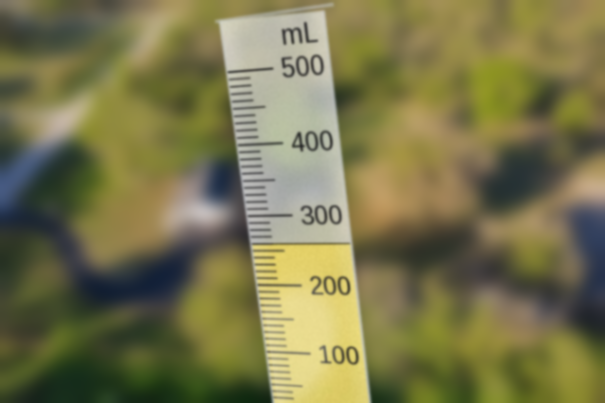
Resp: 260 mL
